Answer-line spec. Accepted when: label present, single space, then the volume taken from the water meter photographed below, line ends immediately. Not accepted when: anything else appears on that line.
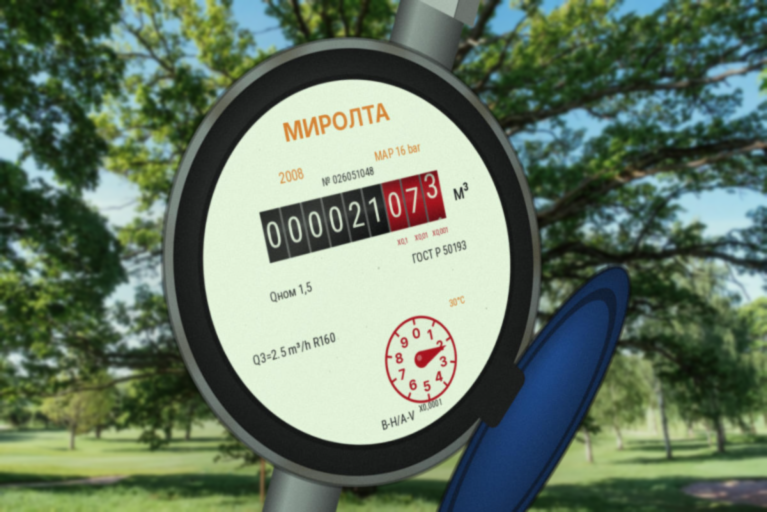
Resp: 21.0732 m³
